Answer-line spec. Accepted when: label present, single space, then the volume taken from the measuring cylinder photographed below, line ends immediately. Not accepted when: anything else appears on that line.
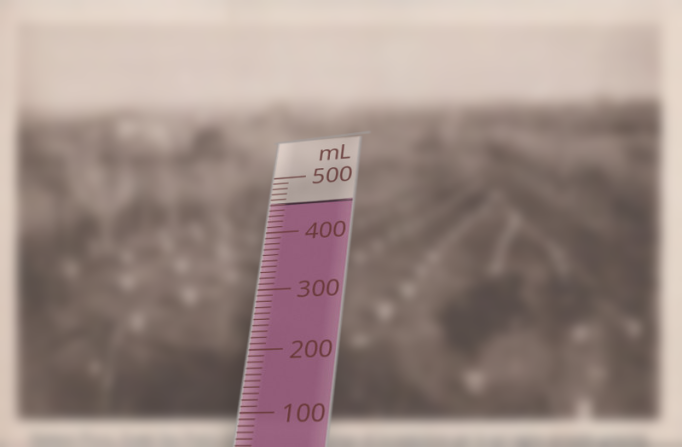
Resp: 450 mL
